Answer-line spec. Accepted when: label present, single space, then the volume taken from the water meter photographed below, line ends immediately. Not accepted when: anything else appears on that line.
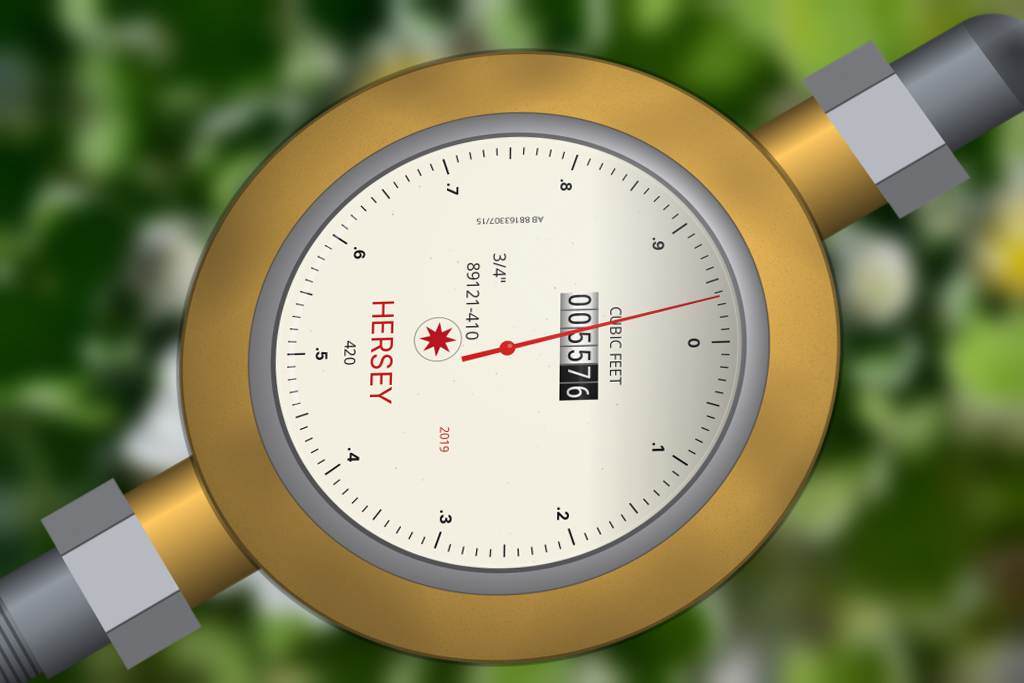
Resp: 5575.96 ft³
